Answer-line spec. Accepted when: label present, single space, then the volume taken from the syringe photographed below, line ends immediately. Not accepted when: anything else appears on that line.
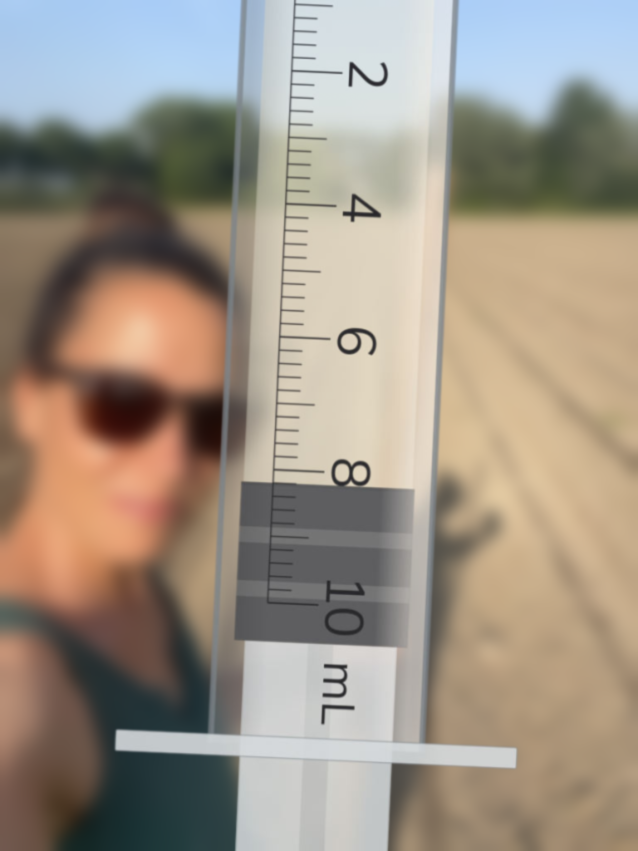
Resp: 8.2 mL
